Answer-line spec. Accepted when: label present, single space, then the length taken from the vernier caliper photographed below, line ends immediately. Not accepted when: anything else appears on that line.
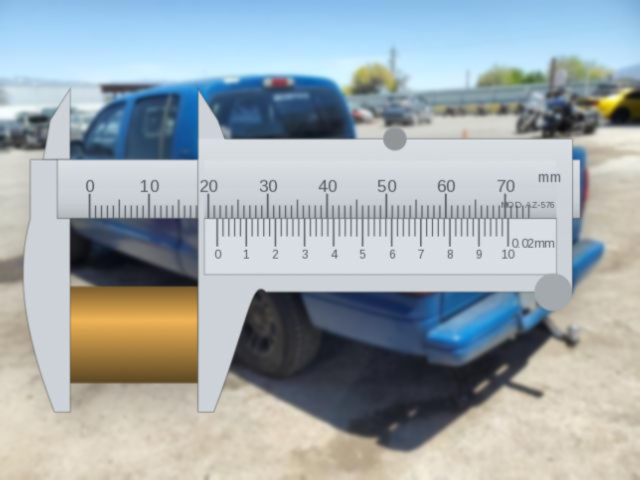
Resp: 21.5 mm
